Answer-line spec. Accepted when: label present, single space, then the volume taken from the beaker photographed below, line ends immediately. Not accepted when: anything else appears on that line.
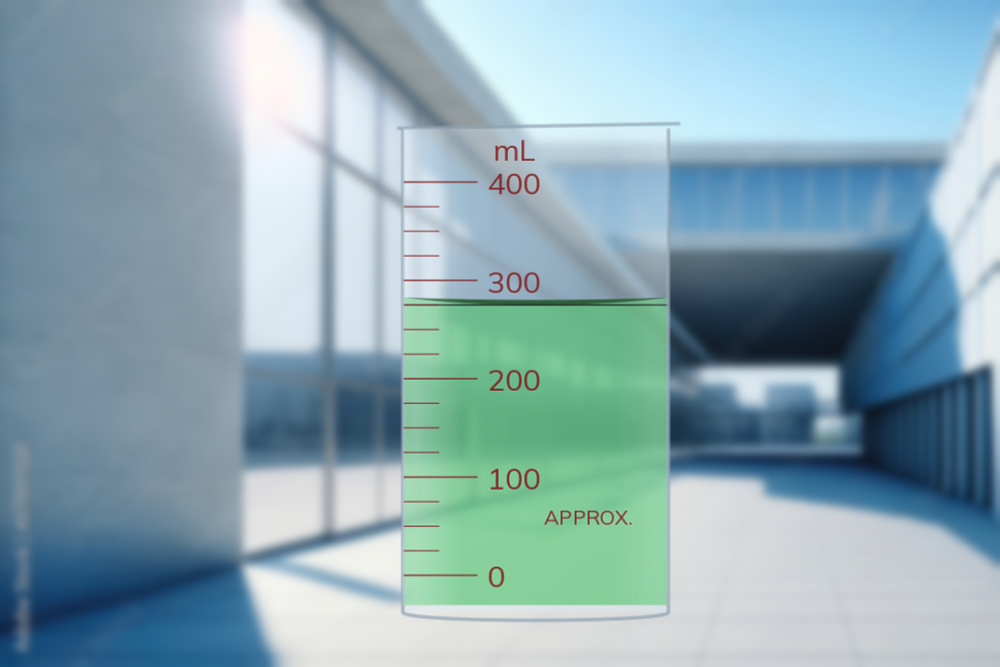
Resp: 275 mL
